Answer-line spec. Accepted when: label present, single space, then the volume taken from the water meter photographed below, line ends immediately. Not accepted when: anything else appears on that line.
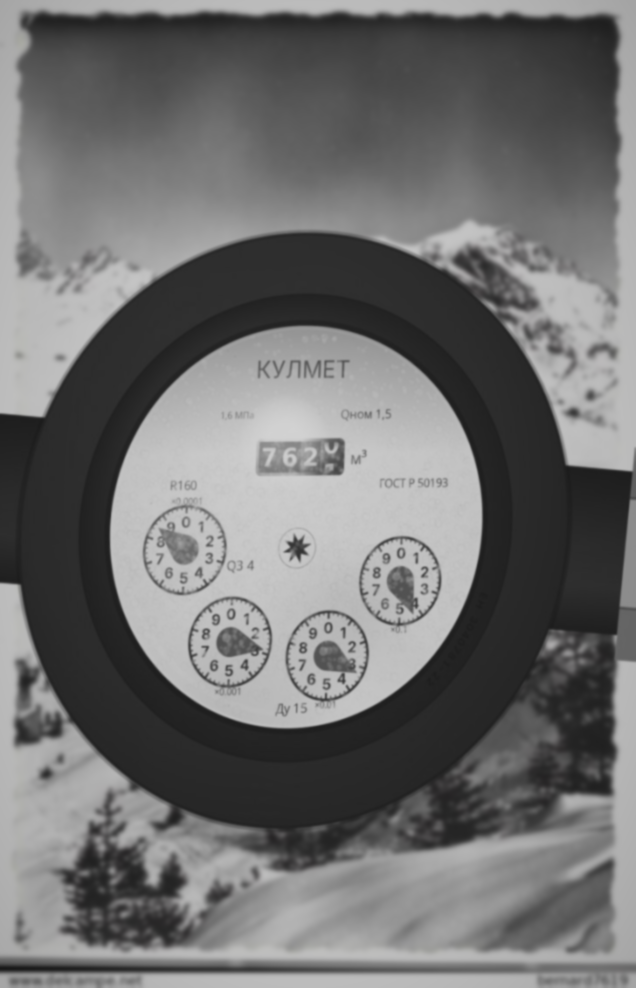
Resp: 7620.4328 m³
